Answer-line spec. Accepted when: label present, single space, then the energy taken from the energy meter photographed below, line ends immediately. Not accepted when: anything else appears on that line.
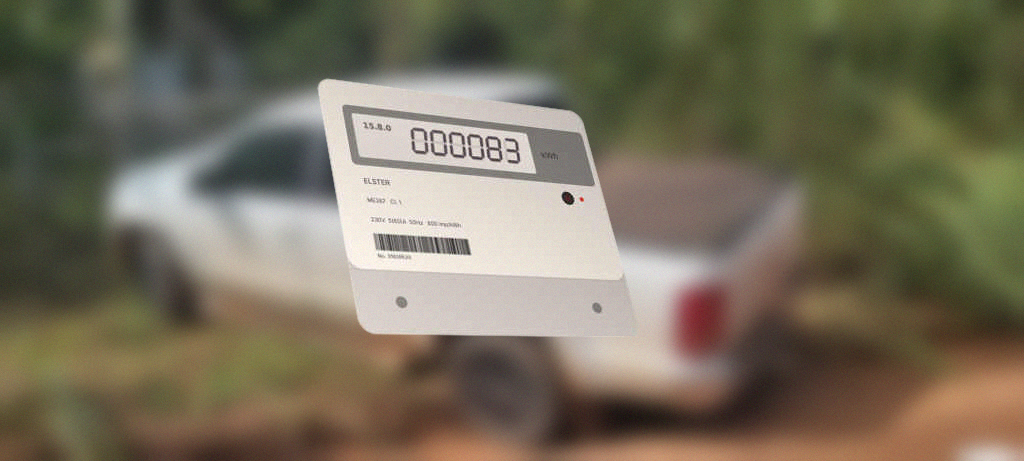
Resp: 83 kWh
